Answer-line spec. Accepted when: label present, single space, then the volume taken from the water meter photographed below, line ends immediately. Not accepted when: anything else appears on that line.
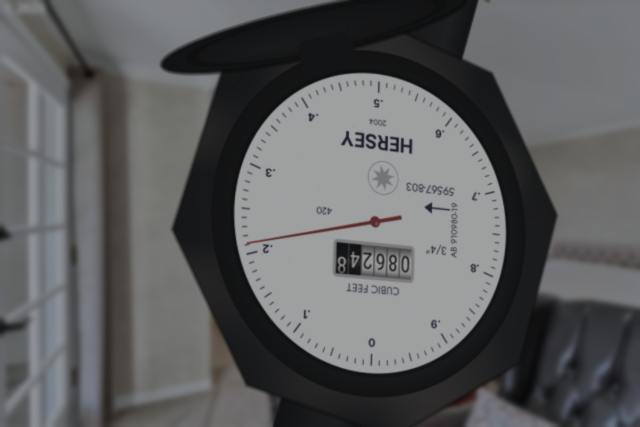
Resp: 86248.21 ft³
